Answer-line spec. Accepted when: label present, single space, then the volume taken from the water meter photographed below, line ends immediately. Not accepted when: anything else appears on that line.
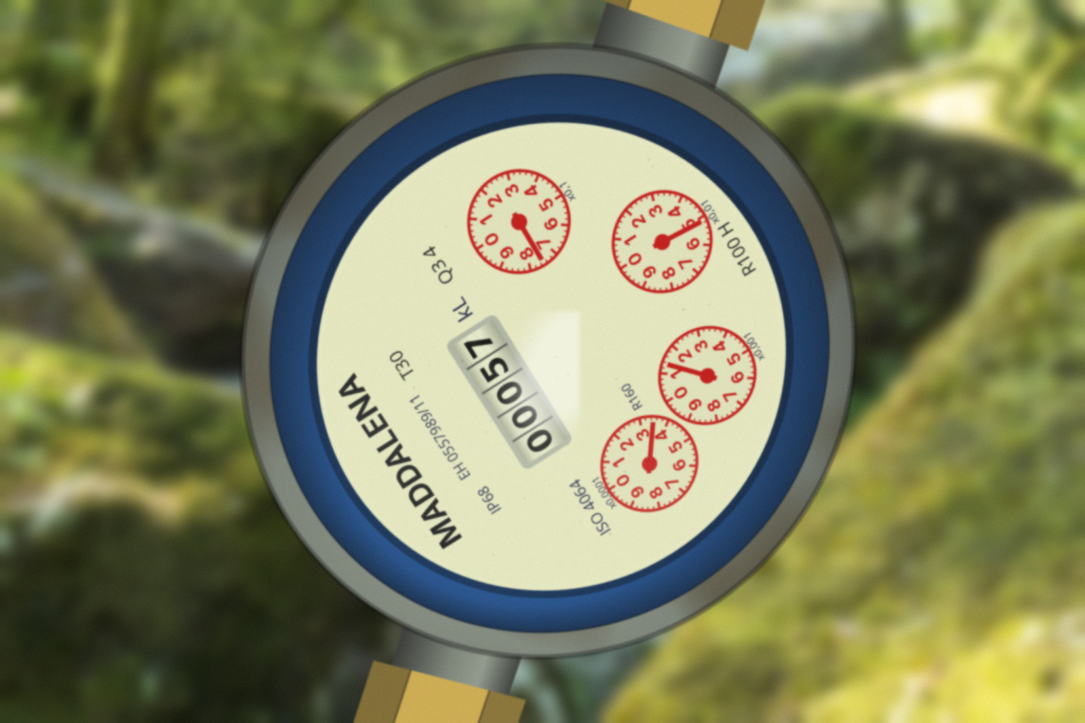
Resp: 57.7513 kL
